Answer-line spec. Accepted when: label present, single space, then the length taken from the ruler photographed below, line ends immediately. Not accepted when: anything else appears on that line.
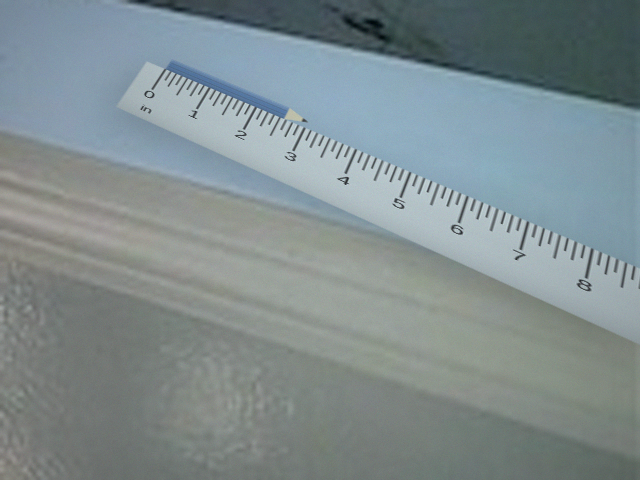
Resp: 3 in
